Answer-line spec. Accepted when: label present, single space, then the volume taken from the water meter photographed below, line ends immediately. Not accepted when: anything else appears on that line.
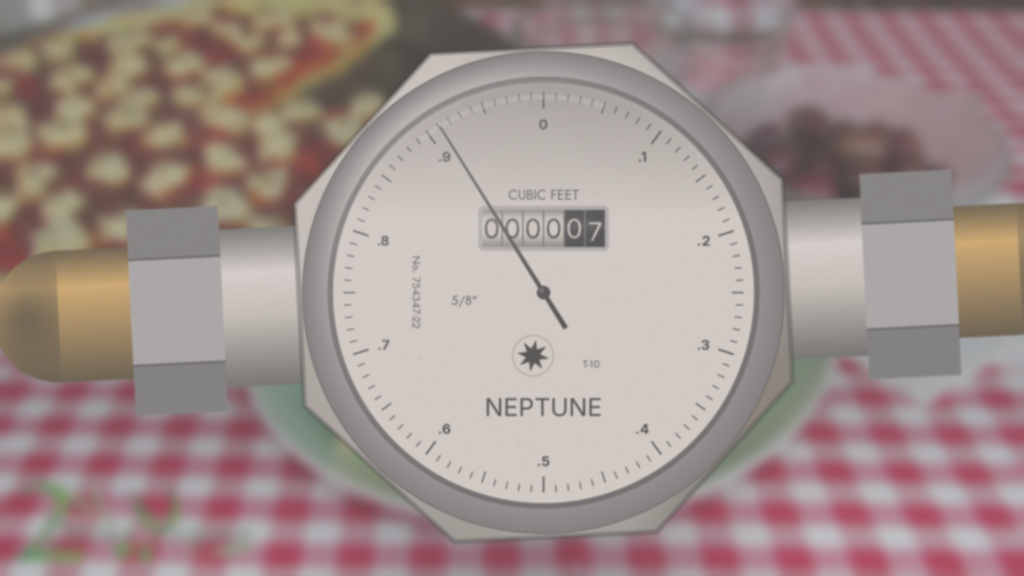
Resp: 6.91 ft³
